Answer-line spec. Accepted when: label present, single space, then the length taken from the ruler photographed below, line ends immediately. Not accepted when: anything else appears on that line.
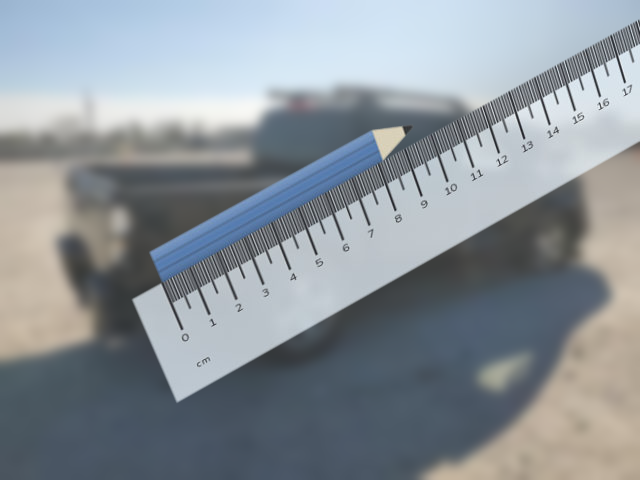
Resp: 9.5 cm
